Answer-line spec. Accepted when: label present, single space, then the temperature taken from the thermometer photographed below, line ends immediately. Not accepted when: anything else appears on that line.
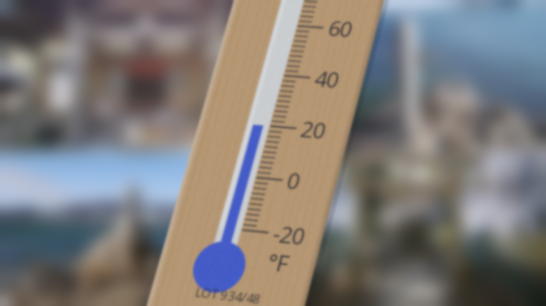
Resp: 20 °F
